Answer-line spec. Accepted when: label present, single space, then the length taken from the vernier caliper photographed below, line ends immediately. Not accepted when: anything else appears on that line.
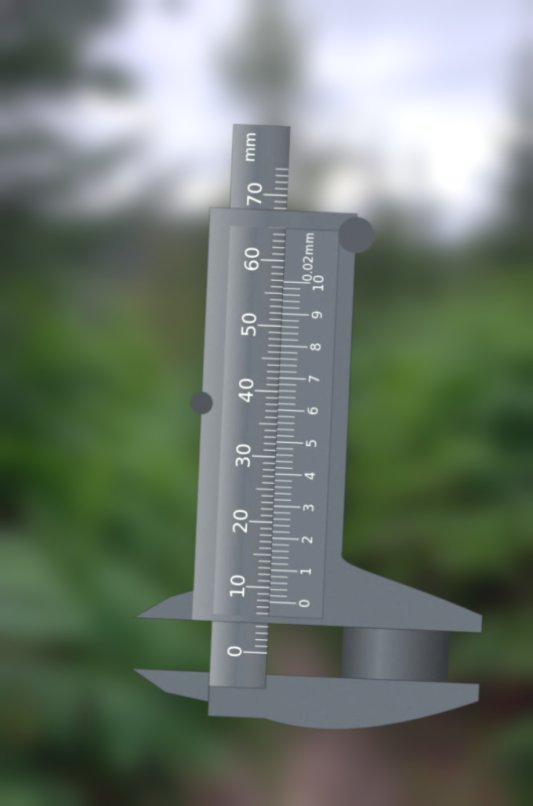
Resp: 7.8 mm
